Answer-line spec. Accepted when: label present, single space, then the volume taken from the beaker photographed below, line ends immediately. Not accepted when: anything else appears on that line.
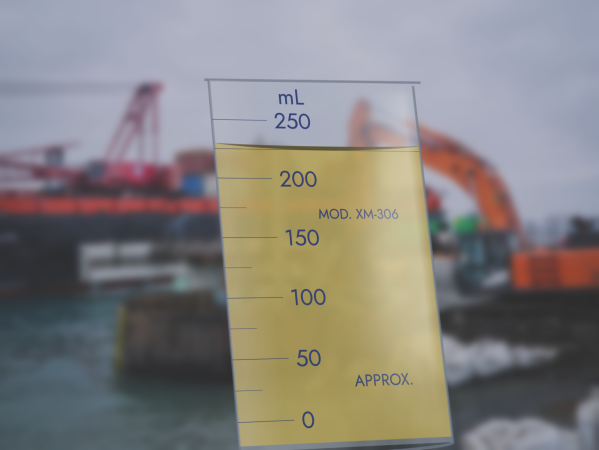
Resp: 225 mL
